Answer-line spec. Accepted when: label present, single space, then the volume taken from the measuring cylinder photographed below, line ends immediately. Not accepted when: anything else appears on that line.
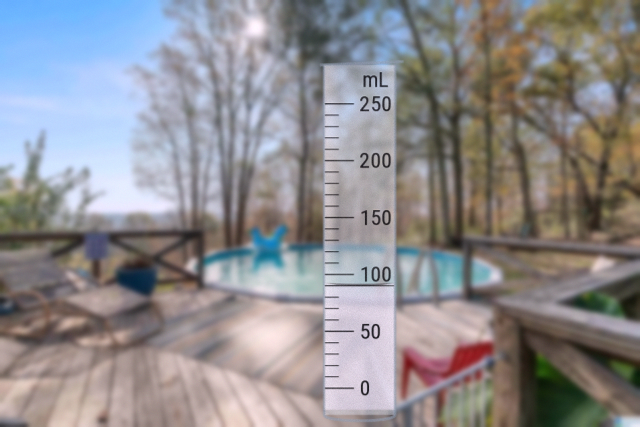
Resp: 90 mL
